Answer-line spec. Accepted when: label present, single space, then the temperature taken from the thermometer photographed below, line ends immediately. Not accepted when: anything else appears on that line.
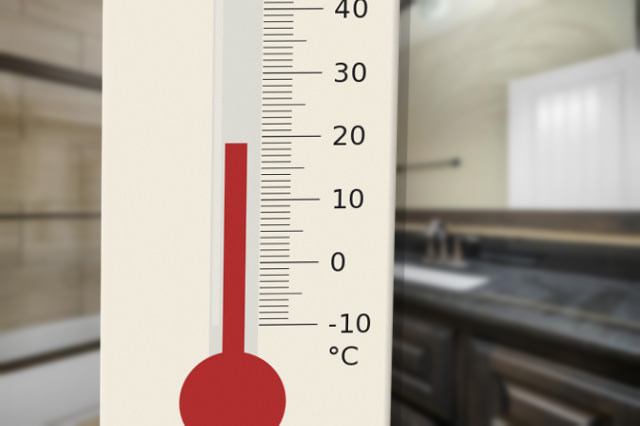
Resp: 19 °C
